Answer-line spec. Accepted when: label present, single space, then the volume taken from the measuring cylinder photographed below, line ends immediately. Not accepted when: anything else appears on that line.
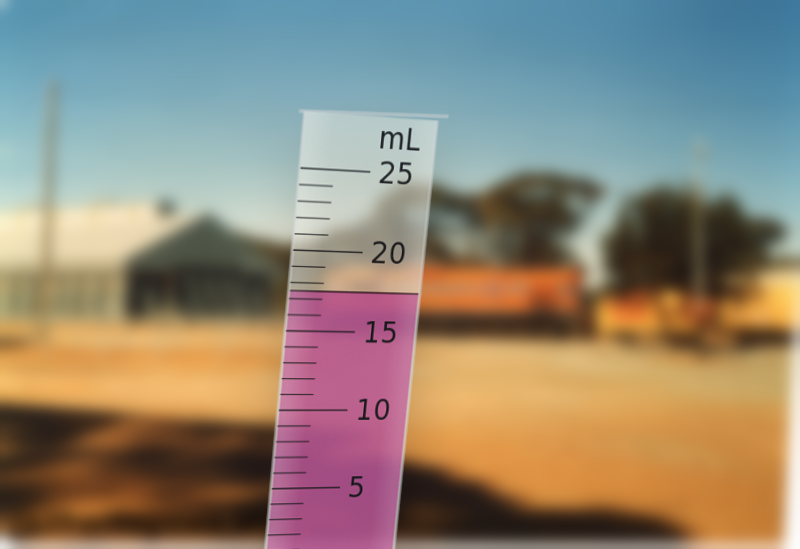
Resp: 17.5 mL
